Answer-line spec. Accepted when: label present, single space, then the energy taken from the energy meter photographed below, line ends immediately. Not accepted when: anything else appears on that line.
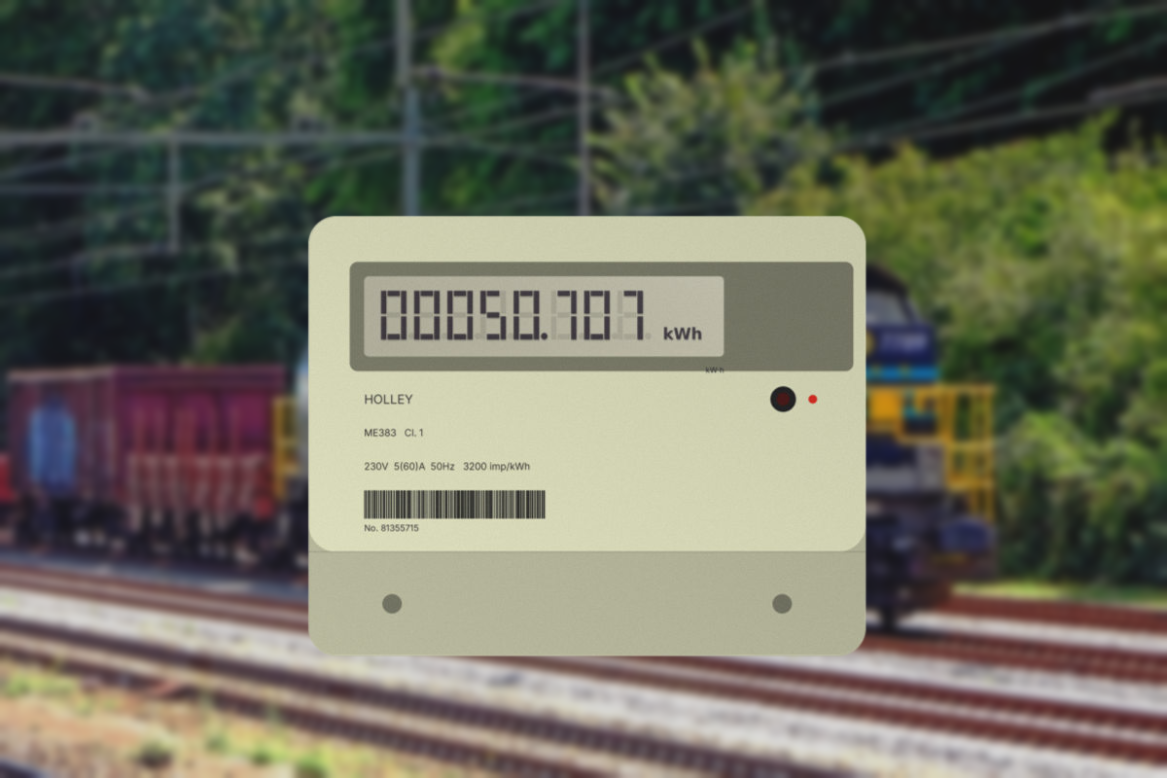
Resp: 50.707 kWh
